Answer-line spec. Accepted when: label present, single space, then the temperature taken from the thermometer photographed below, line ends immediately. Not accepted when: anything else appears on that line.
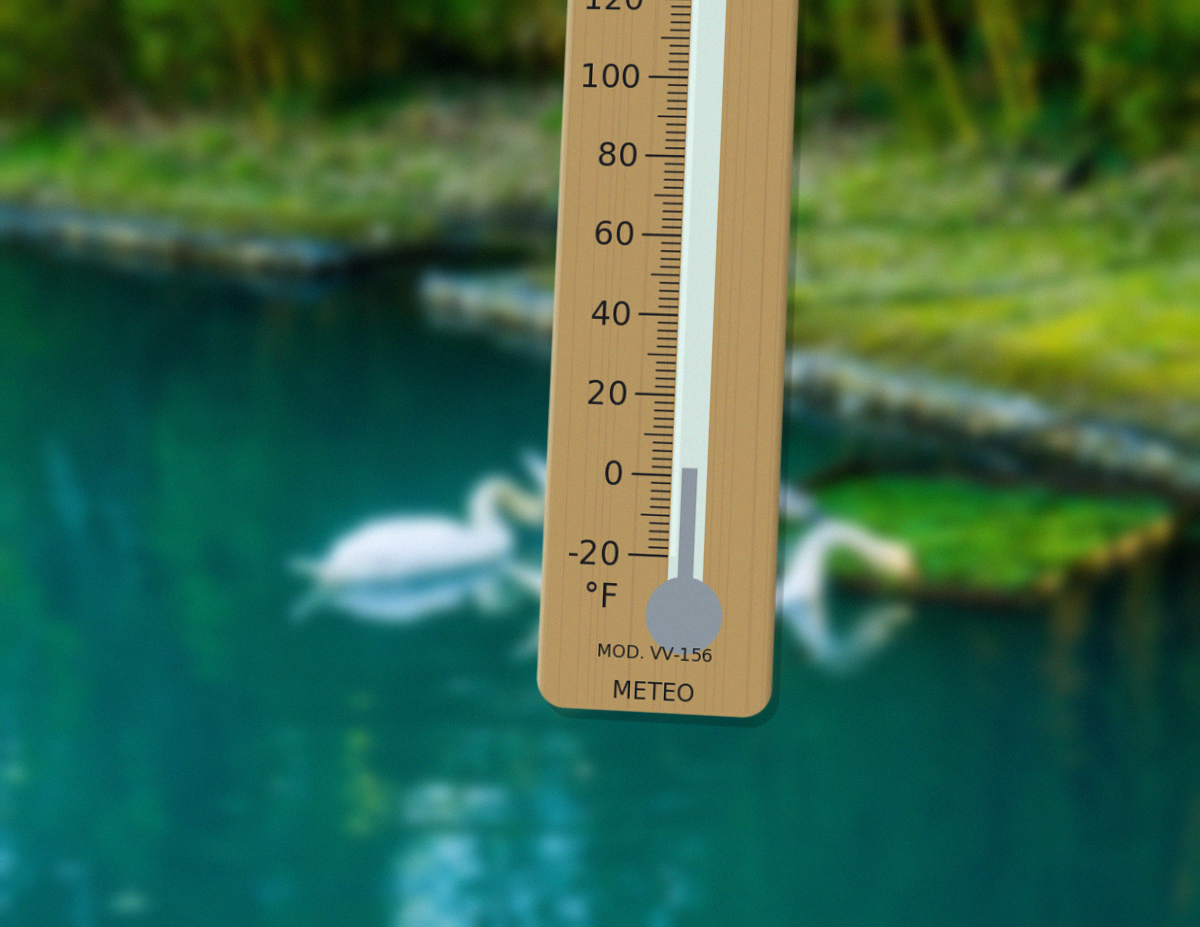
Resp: 2 °F
